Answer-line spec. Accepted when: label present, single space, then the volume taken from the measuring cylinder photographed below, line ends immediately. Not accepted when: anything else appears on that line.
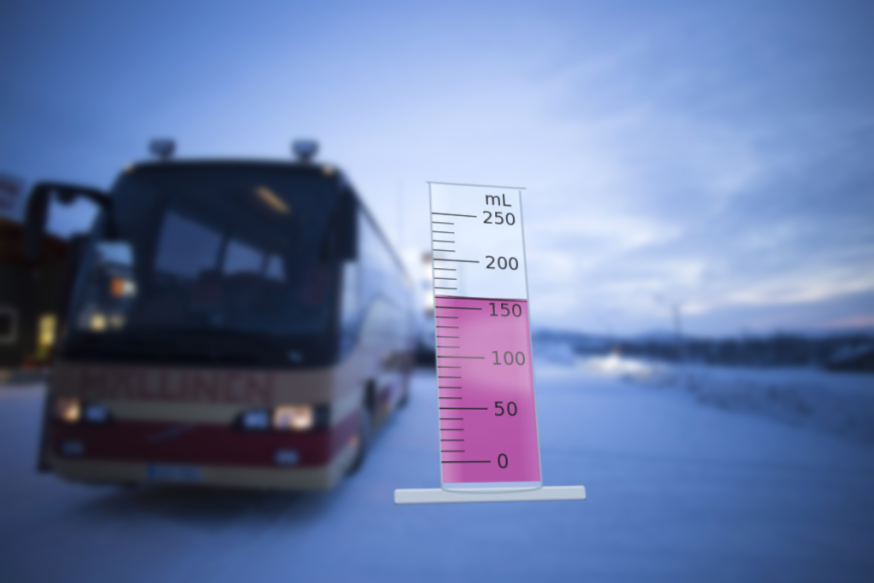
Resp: 160 mL
